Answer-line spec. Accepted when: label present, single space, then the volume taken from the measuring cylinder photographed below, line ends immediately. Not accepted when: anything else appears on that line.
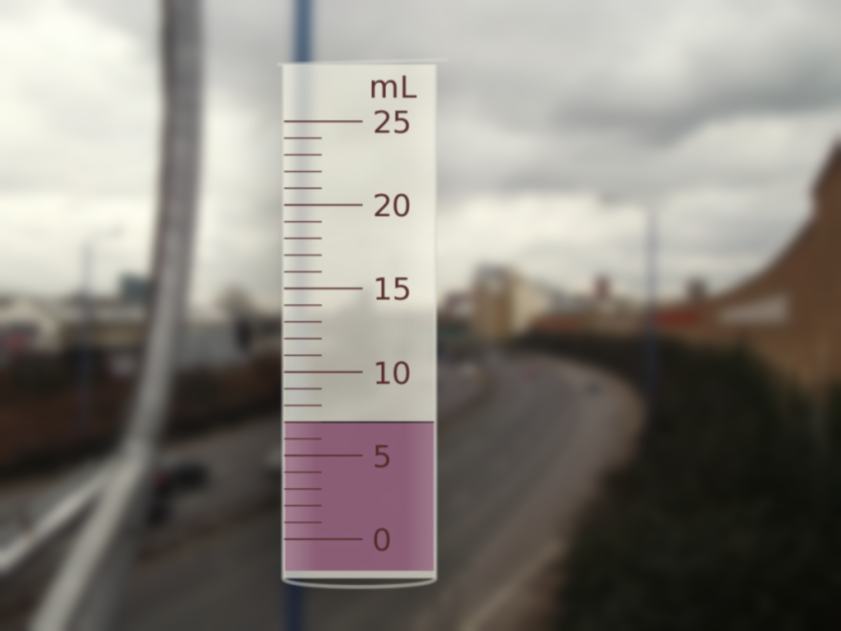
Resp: 7 mL
